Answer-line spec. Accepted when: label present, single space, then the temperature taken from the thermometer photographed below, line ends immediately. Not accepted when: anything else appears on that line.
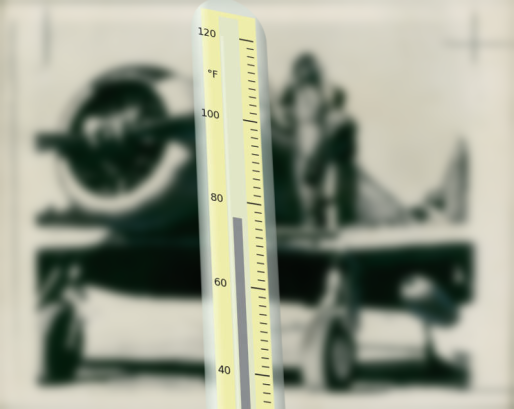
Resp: 76 °F
